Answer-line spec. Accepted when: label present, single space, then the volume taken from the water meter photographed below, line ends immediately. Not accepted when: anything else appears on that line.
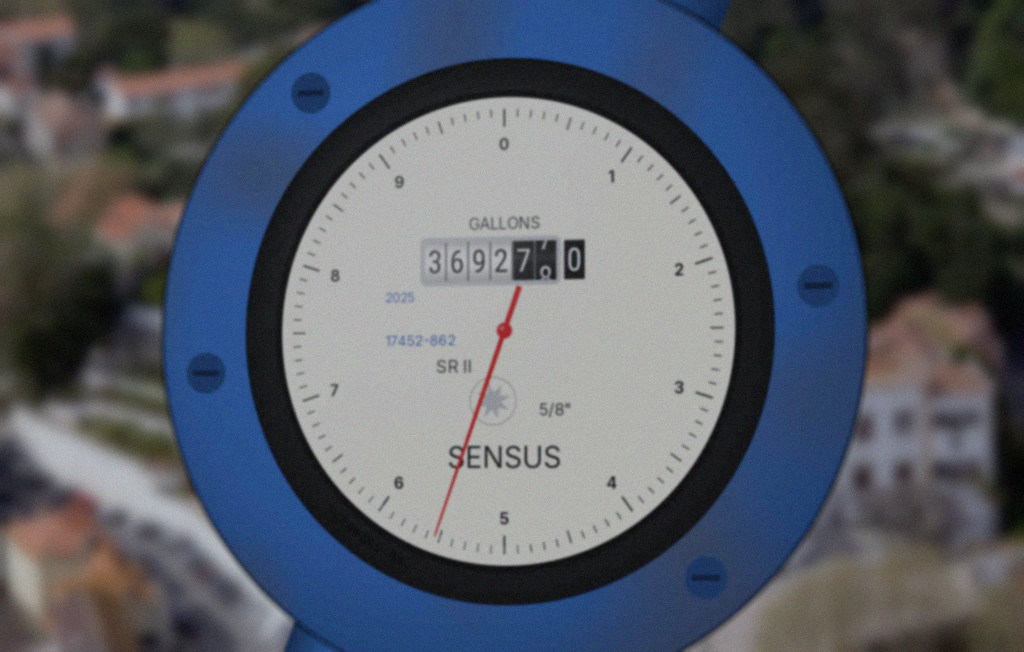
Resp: 3692775.5 gal
